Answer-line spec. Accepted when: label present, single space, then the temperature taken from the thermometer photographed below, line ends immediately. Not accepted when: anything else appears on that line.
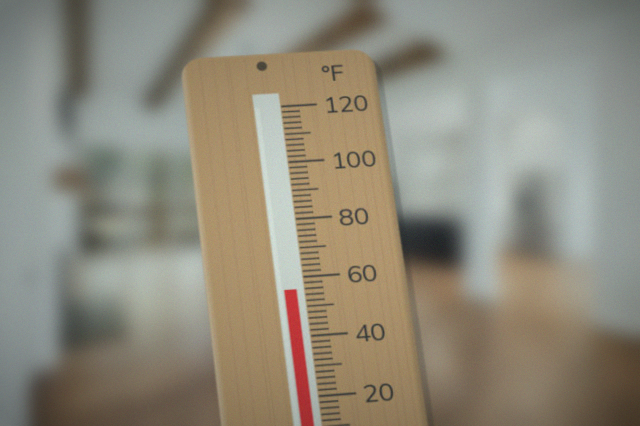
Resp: 56 °F
